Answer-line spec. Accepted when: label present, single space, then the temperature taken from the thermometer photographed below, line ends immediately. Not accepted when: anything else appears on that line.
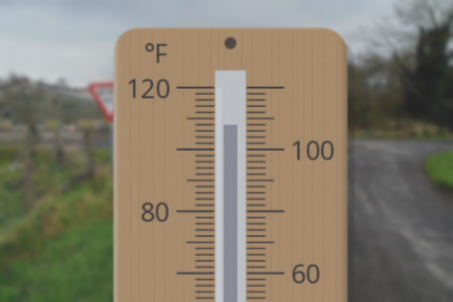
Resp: 108 °F
